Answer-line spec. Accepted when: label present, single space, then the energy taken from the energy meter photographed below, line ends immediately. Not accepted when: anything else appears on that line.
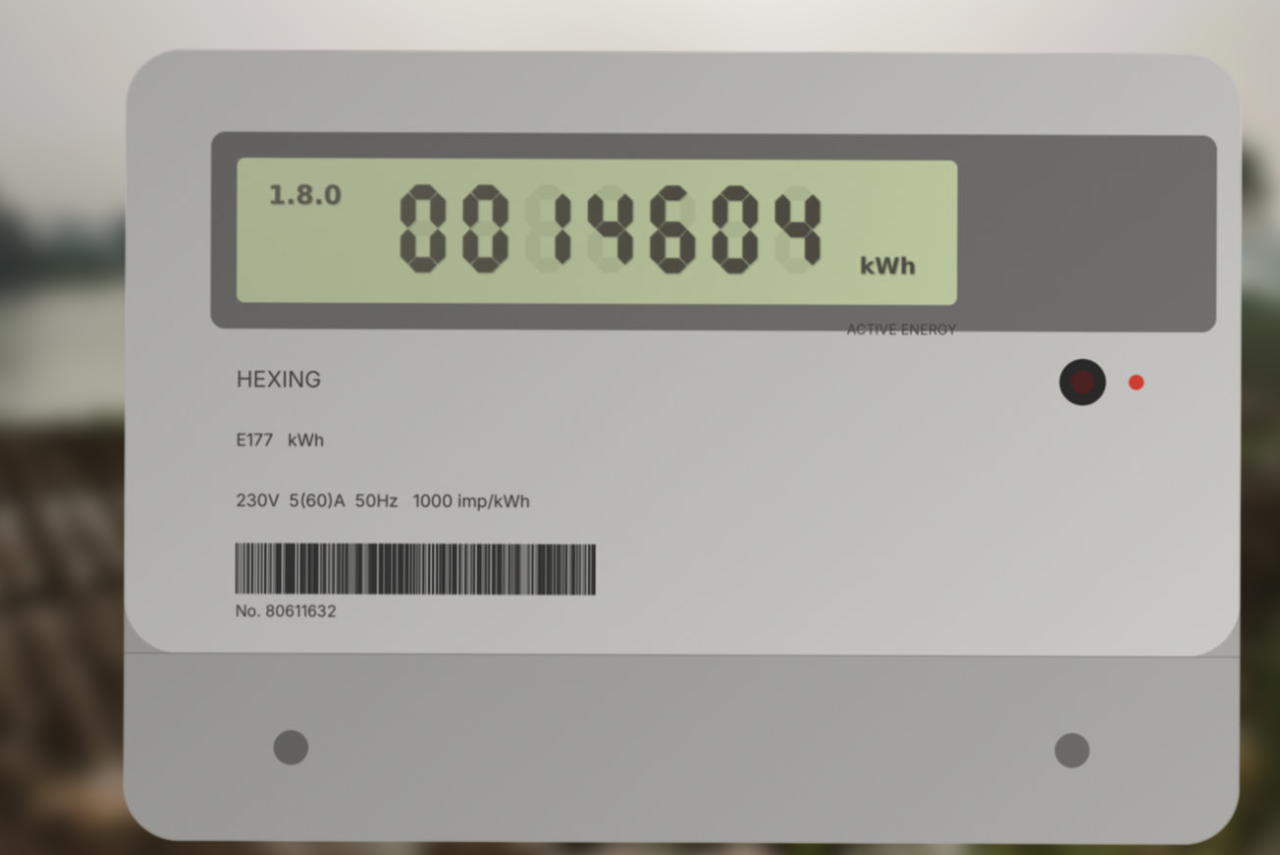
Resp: 14604 kWh
